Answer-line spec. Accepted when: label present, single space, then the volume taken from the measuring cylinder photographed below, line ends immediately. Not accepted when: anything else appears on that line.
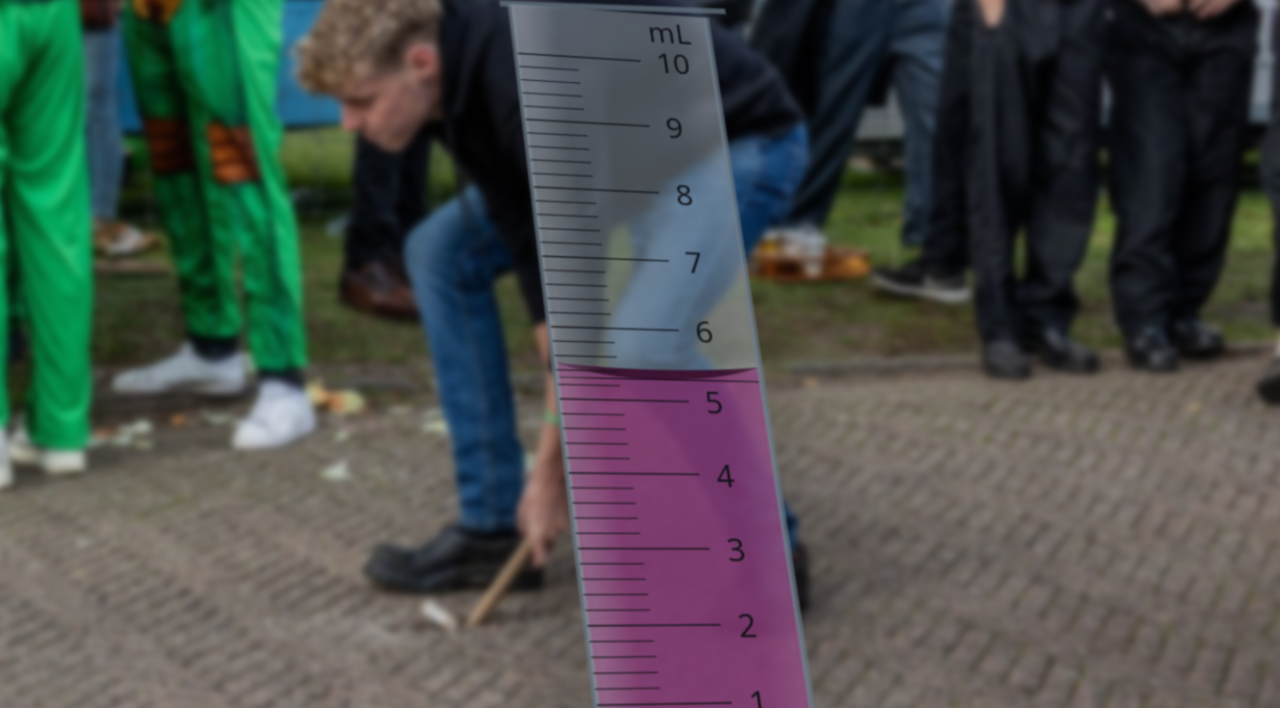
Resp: 5.3 mL
